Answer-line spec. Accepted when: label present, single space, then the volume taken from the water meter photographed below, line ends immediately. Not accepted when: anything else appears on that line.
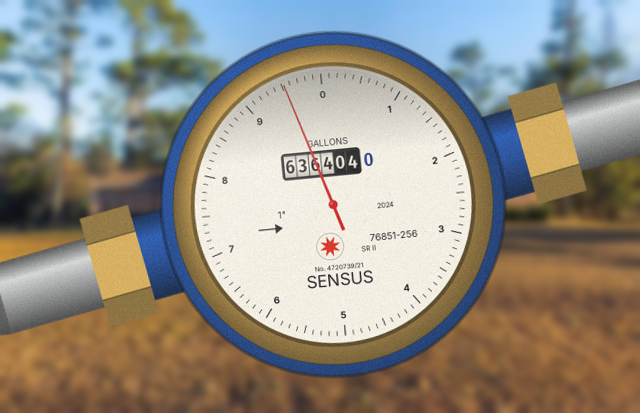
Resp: 6364039.5 gal
